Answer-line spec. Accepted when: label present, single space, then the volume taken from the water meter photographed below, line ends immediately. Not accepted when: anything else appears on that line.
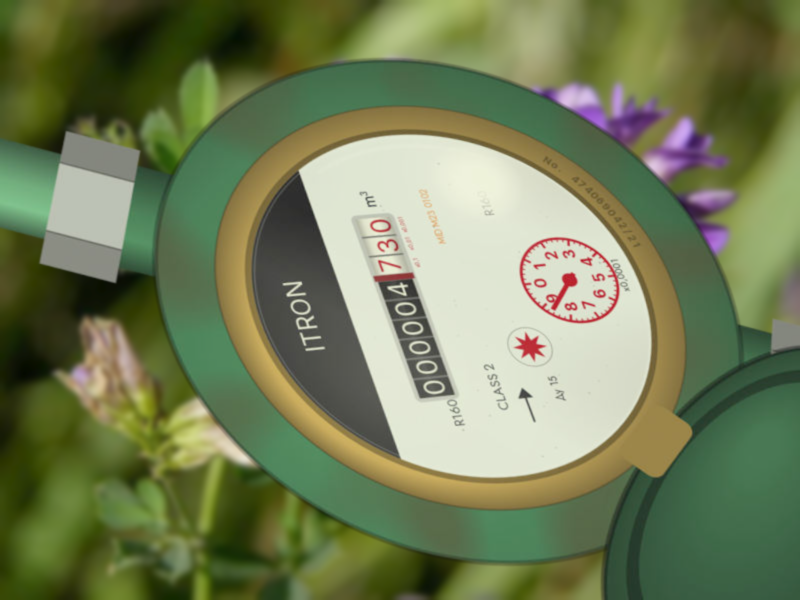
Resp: 4.7298 m³
